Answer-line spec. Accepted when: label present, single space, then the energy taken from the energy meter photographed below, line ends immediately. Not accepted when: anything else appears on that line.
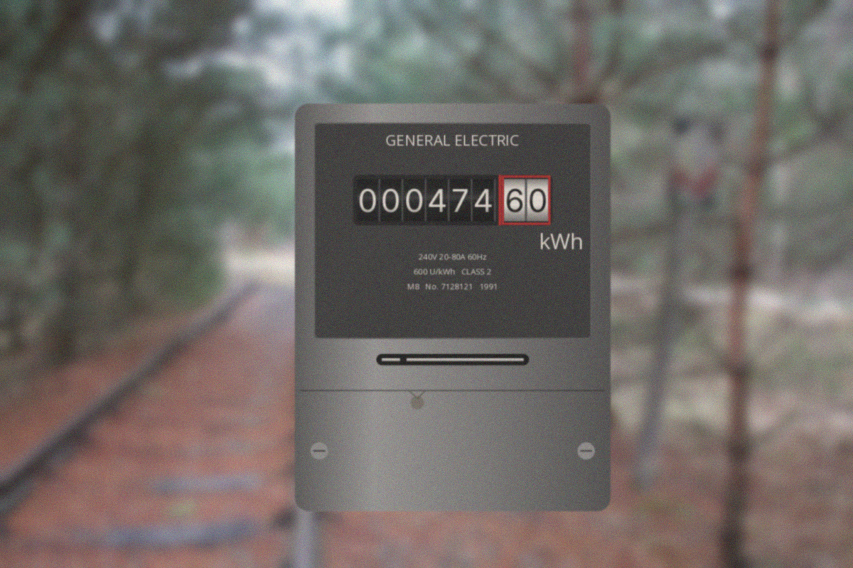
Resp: 474.60 kWh
